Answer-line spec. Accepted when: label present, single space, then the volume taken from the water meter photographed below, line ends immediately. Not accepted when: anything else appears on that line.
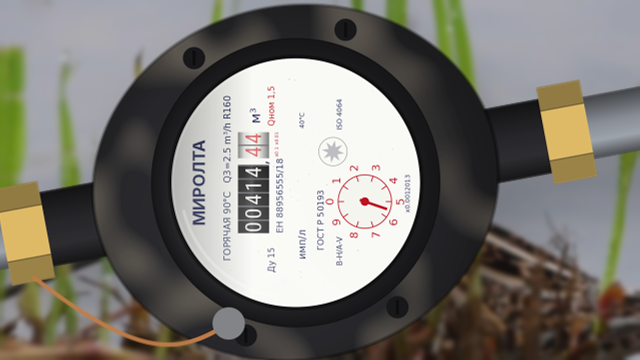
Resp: 414.445 m³
